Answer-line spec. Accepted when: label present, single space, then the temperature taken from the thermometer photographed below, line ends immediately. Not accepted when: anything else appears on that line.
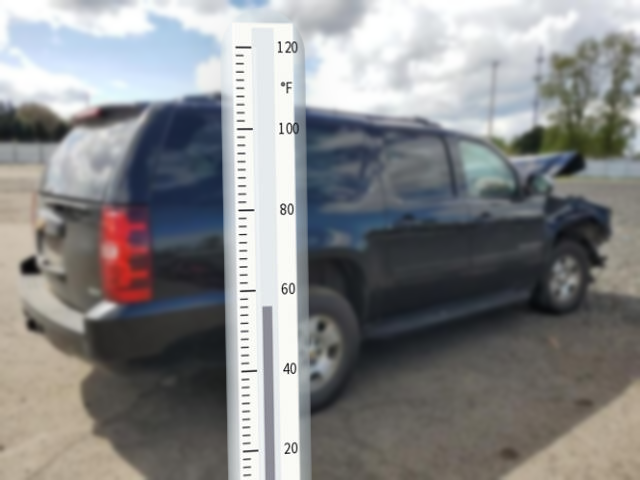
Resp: 56 °F
